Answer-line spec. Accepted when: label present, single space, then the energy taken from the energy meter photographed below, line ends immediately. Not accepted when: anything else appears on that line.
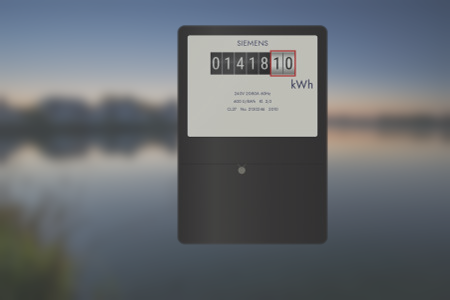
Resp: 1418.10 kWh
